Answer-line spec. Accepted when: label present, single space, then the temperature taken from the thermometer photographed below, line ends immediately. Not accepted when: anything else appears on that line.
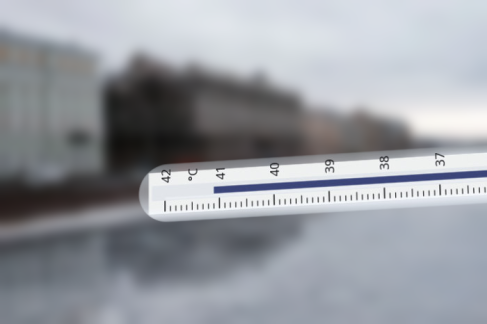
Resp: 41.1 °C
